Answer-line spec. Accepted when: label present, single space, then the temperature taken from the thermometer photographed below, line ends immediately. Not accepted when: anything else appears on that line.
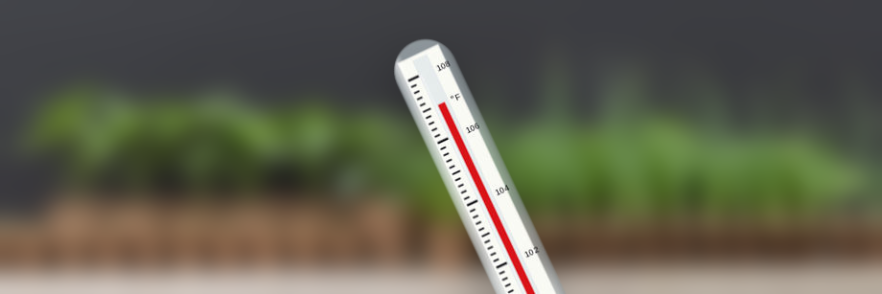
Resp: 107 °F
